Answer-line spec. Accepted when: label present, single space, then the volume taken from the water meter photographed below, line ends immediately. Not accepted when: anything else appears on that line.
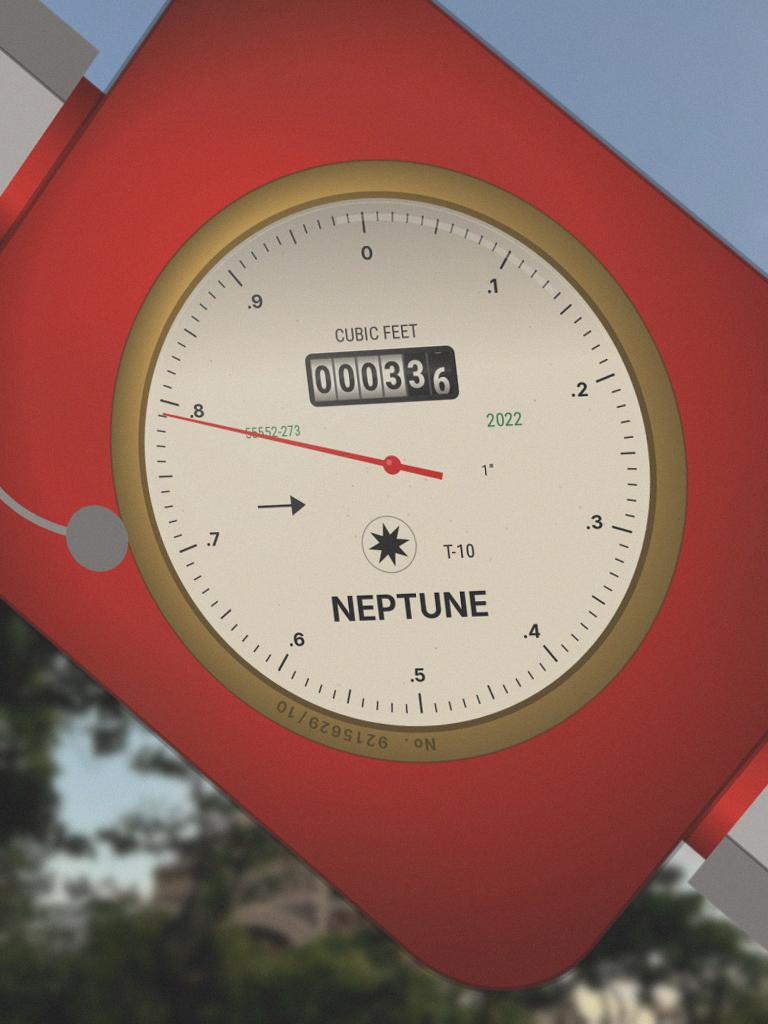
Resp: 335.79 ft³
